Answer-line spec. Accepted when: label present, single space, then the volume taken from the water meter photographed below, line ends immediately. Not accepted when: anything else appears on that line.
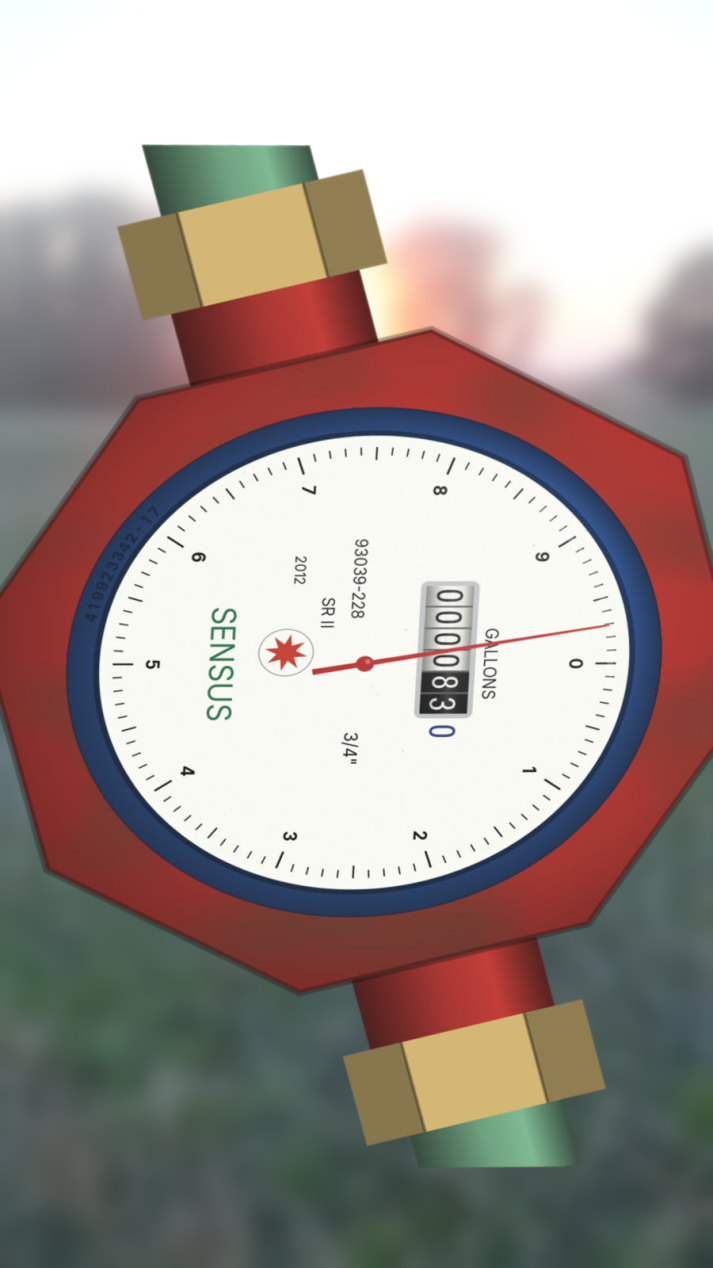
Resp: 829.7 gal
